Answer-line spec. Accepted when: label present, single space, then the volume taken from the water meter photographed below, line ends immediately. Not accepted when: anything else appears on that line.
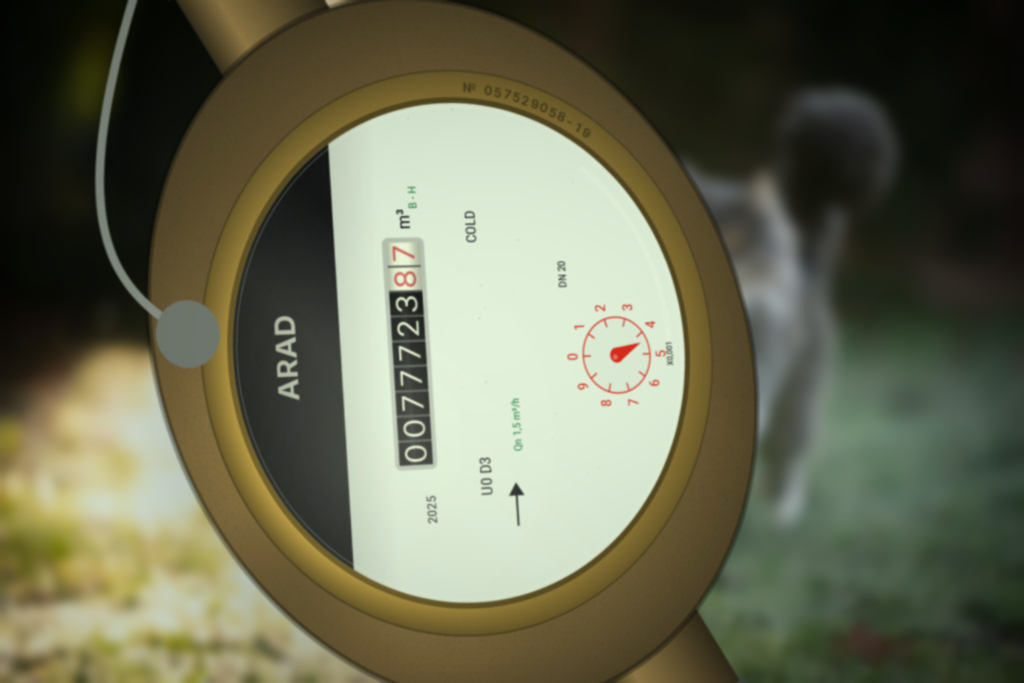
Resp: 77723.874 m³
